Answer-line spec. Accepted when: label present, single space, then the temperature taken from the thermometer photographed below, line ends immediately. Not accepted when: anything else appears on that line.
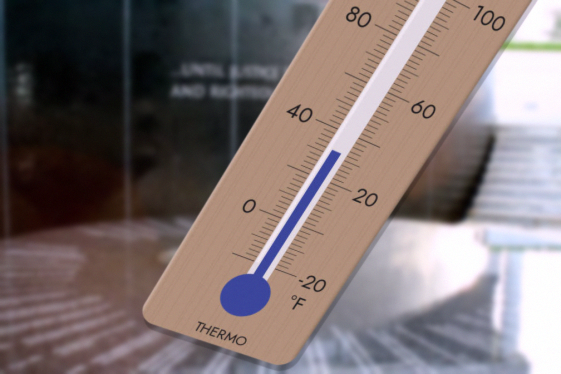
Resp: 32 °F
